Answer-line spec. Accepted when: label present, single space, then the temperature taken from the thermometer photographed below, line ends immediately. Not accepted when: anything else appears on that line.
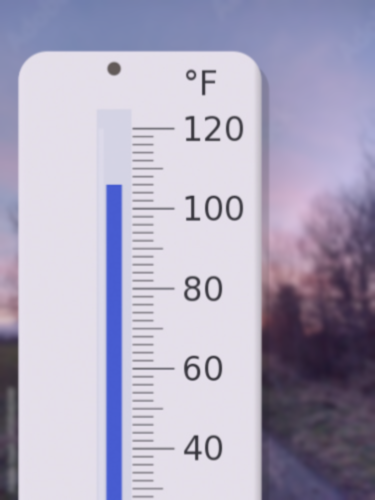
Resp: 106 °F
